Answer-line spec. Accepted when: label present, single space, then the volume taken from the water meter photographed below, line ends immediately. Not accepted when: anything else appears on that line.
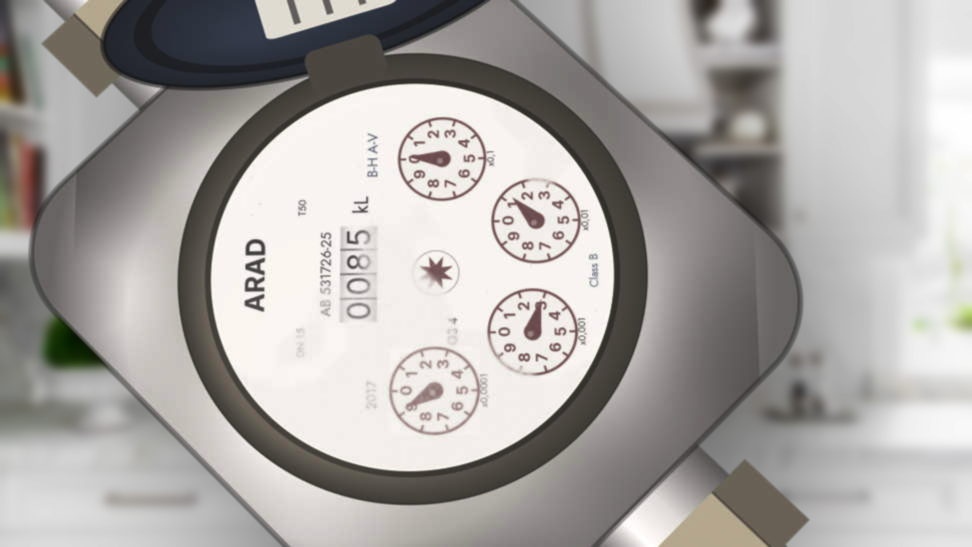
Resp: 85.0129 kL
